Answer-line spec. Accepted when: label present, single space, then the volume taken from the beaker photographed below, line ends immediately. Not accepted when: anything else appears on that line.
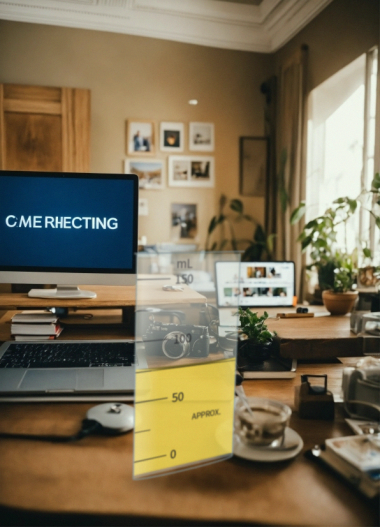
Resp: 75 mL
